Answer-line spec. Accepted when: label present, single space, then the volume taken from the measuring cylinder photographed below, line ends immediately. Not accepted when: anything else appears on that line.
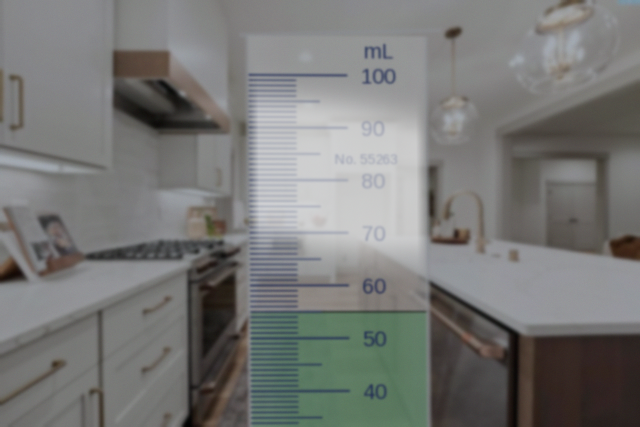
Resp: 55 mL
